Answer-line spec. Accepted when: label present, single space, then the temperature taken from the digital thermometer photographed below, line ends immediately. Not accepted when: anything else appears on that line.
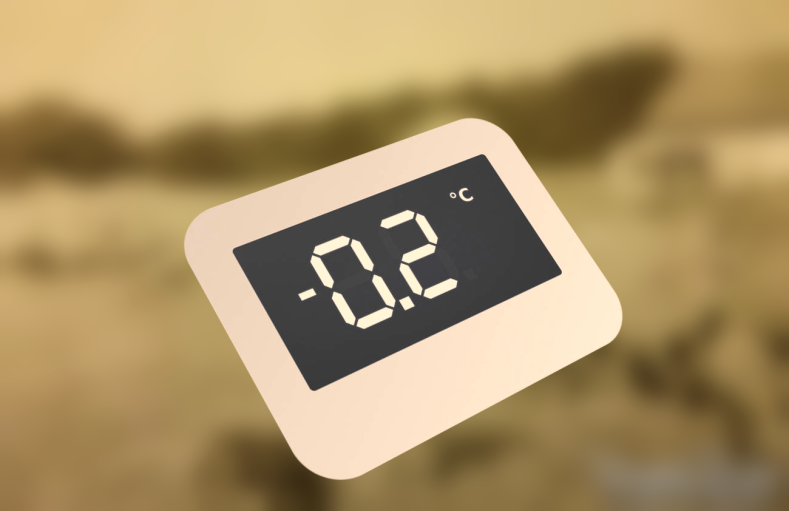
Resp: -0.2 °C
